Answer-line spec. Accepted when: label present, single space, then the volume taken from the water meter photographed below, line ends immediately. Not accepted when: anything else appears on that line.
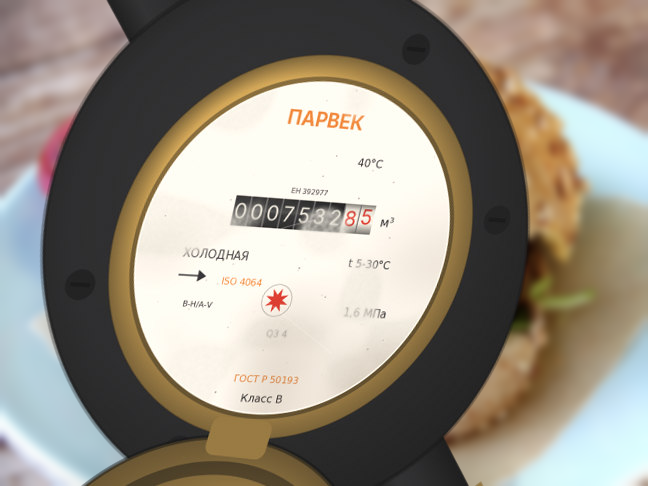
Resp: 7532.85 m³
